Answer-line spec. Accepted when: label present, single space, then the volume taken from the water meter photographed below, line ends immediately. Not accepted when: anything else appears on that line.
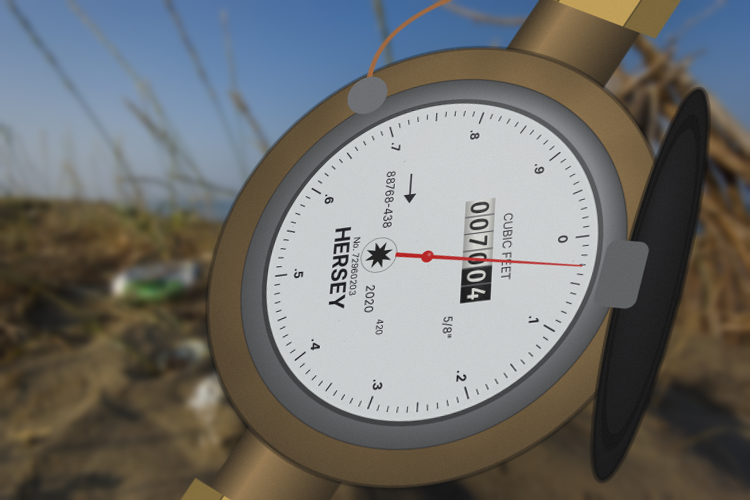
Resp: 7004.03 ft³
